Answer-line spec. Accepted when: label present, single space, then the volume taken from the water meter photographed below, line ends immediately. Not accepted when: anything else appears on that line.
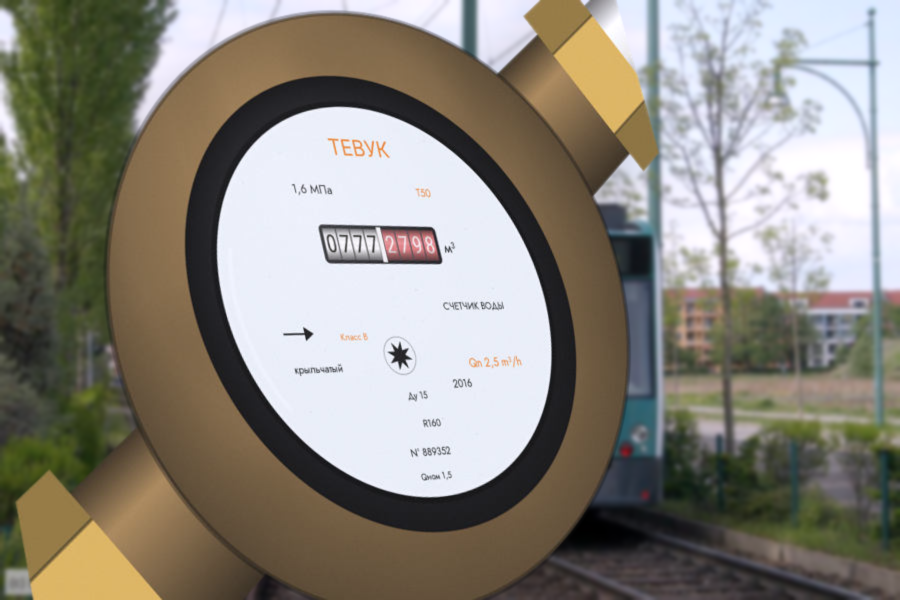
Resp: 777.2798 m³
